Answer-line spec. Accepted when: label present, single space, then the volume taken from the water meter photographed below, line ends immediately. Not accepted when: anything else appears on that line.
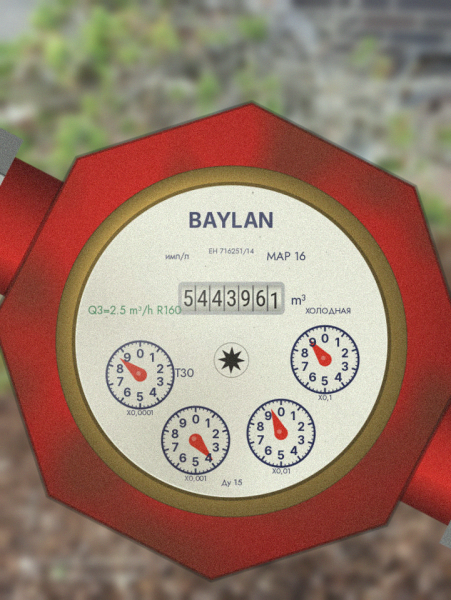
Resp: 5443960.8938 m³
